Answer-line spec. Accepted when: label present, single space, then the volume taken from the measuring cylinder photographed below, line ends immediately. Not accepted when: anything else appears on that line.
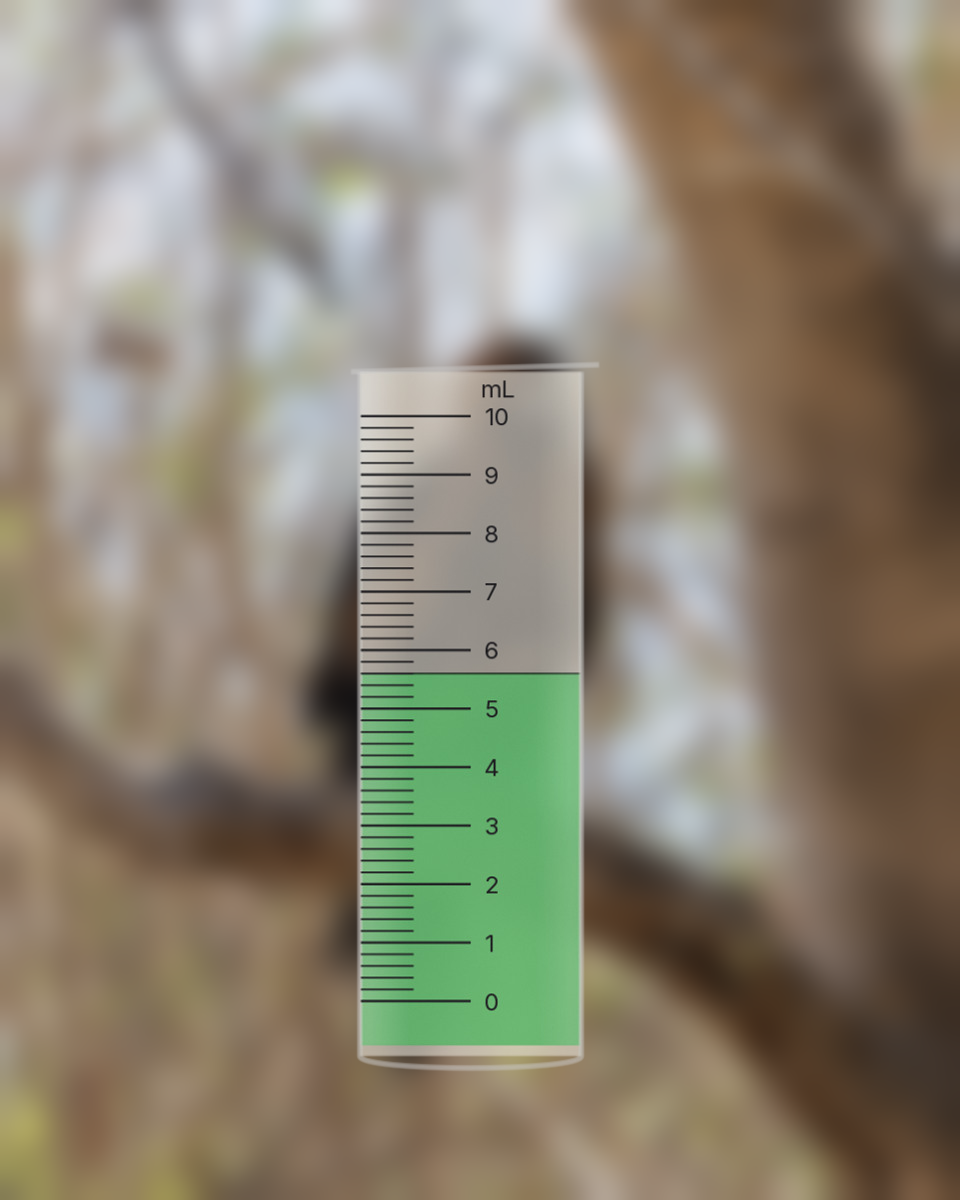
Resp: 5.6 mL
